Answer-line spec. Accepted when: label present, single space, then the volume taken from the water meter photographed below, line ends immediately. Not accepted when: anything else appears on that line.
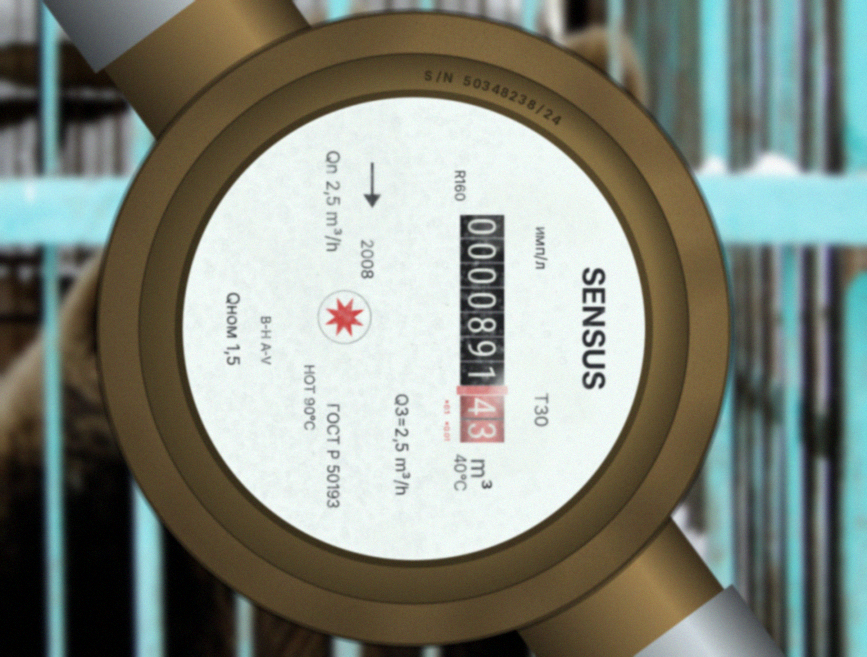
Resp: 891.43 m³
